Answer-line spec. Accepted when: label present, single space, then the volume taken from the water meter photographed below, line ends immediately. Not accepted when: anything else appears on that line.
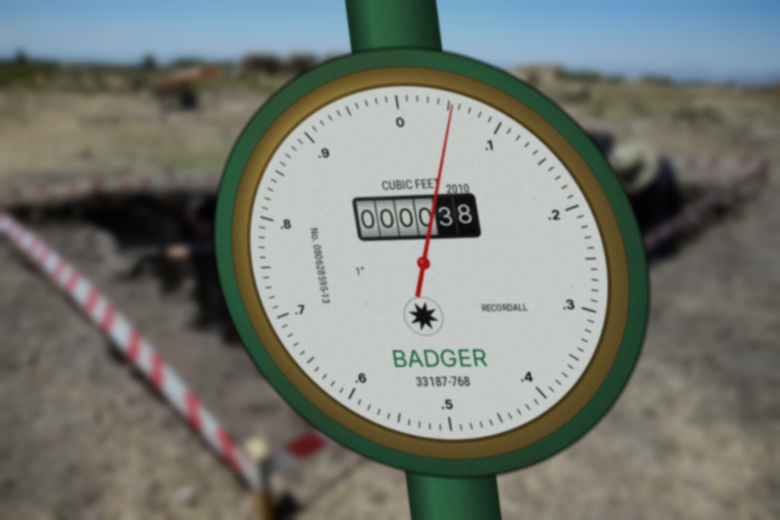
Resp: 38.05 ft³
